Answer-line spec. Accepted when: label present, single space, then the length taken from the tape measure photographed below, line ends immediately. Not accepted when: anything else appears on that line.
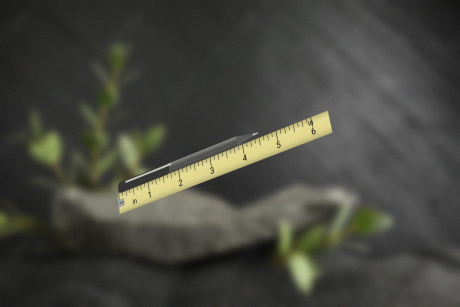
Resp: 4.5 in
